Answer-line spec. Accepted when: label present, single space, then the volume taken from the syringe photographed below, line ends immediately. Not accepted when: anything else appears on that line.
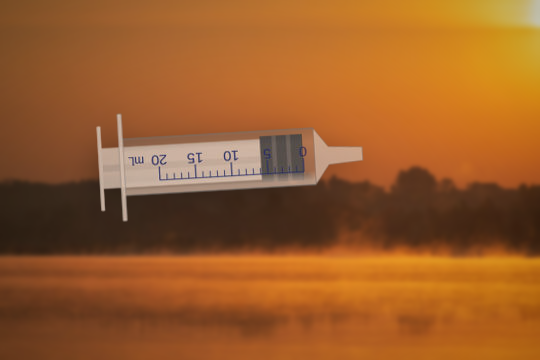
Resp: 0 mL
